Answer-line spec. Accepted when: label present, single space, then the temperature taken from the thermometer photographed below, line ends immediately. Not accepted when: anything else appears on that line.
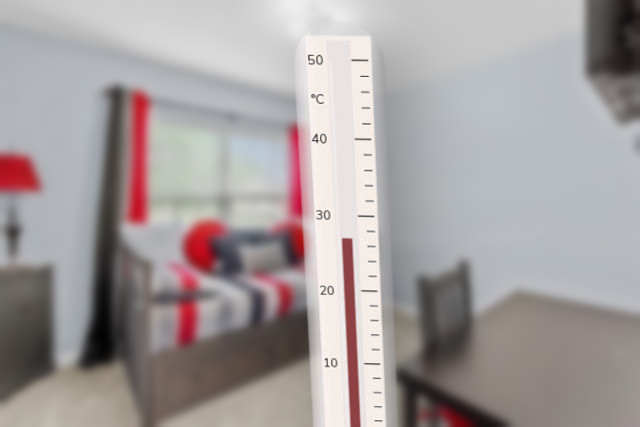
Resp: 27 °C
